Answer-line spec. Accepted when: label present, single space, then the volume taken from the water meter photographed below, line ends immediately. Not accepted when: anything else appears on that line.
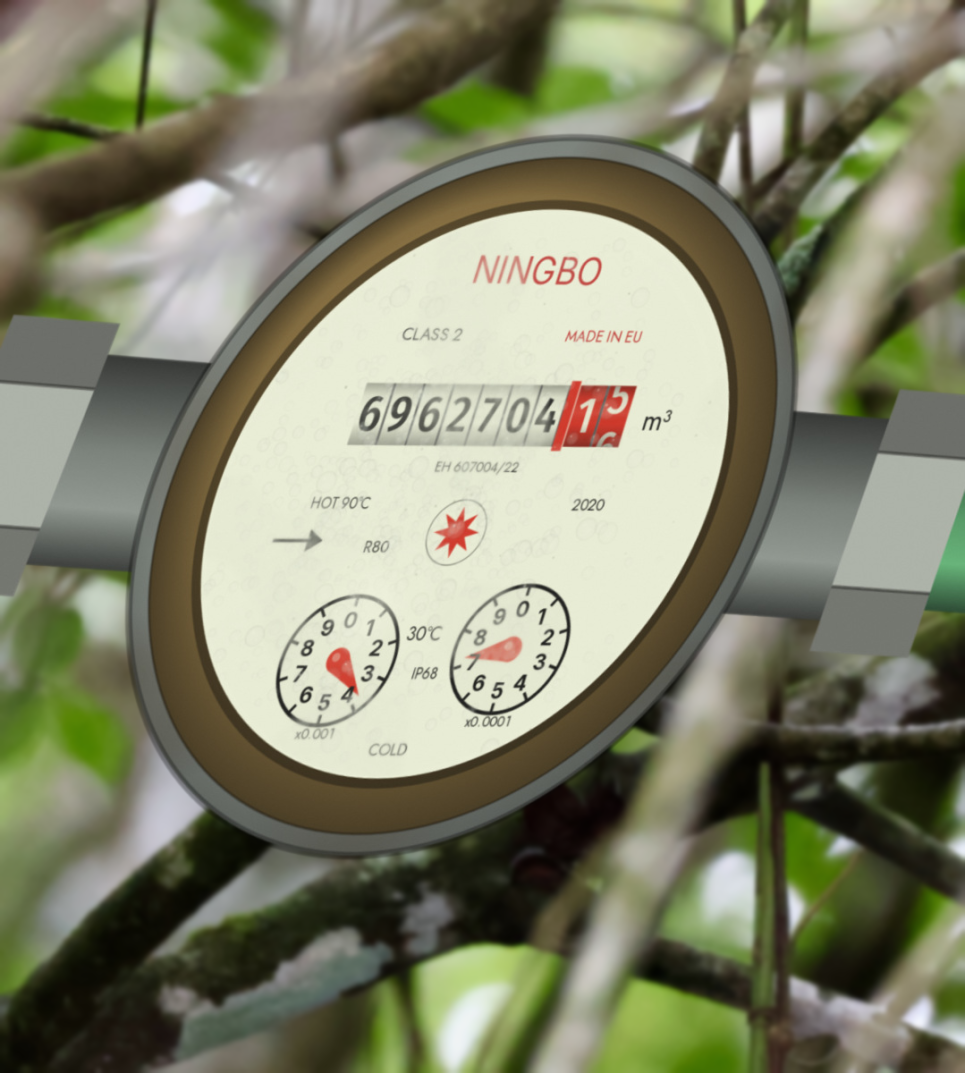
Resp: 6962704.1537 m³
